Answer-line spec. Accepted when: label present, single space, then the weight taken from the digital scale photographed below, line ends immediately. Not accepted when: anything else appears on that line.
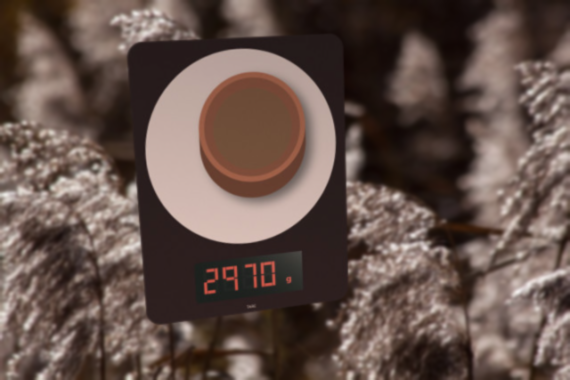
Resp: 2970 g
